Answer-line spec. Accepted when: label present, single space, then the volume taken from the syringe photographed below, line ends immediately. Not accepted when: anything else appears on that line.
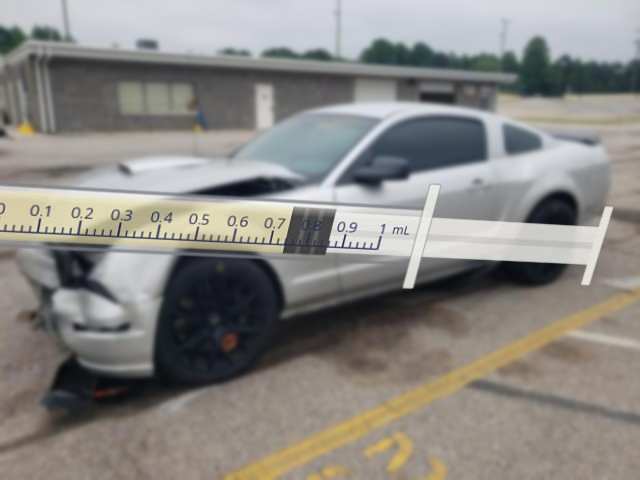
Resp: 0.74 mL
